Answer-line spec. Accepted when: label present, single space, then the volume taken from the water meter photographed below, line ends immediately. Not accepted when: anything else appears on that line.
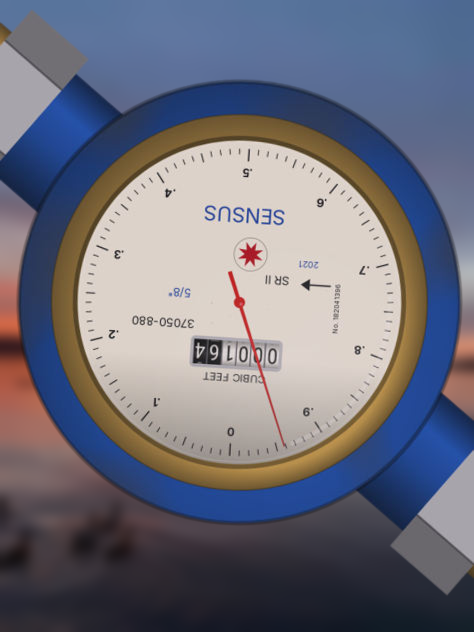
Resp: 163.94 ft³
